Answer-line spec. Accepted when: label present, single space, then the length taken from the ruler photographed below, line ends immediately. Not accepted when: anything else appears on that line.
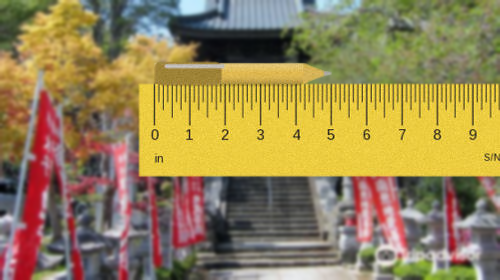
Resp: 5 in
